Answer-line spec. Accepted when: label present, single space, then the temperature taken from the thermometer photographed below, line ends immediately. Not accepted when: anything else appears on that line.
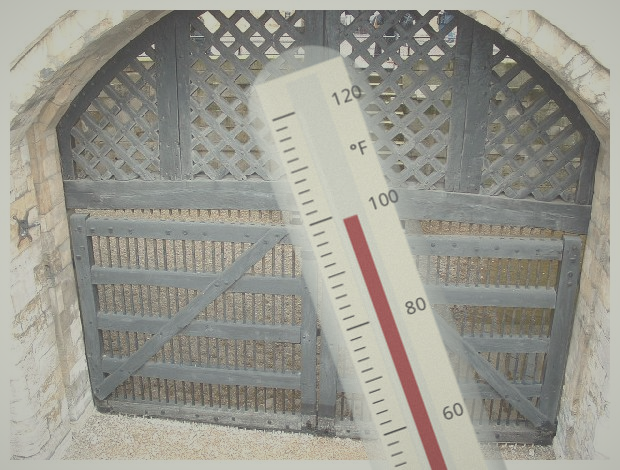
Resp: 99 °F
